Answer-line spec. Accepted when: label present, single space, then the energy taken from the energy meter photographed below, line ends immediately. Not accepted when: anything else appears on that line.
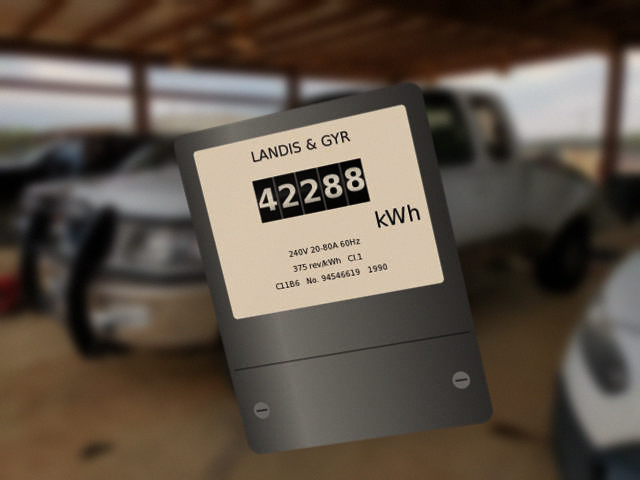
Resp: 42288 kWh
